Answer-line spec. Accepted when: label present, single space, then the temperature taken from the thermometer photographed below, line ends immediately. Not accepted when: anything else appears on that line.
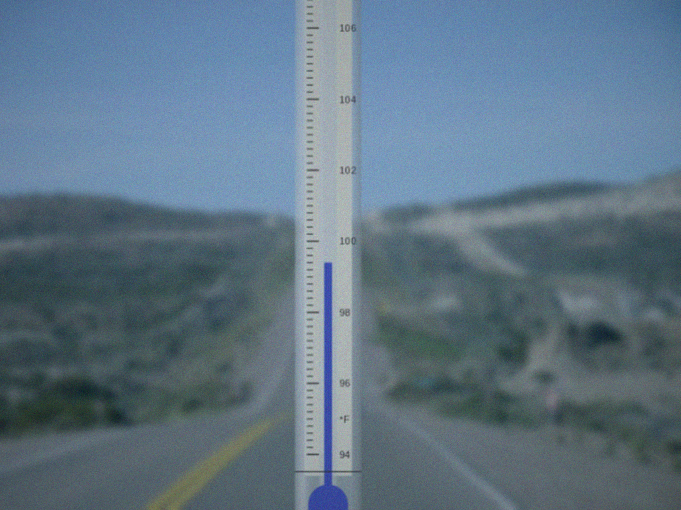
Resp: 99.4 °F
